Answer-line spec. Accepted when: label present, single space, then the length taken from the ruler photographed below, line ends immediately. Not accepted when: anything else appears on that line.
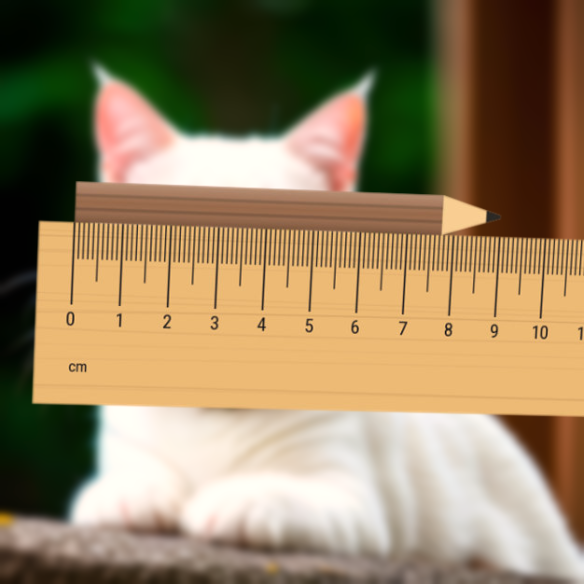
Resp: 9 cm
